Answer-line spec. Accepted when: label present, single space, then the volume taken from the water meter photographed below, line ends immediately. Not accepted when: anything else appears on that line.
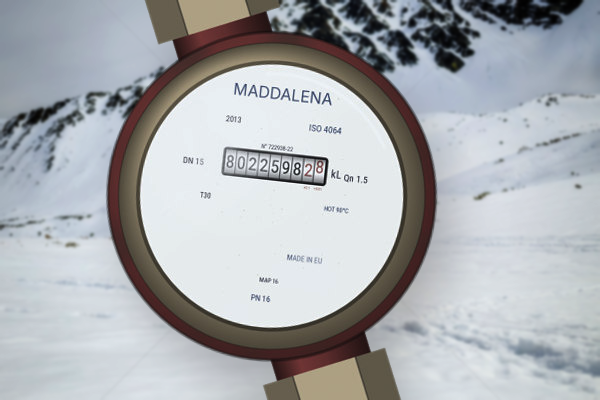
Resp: 8022598.28 kL
